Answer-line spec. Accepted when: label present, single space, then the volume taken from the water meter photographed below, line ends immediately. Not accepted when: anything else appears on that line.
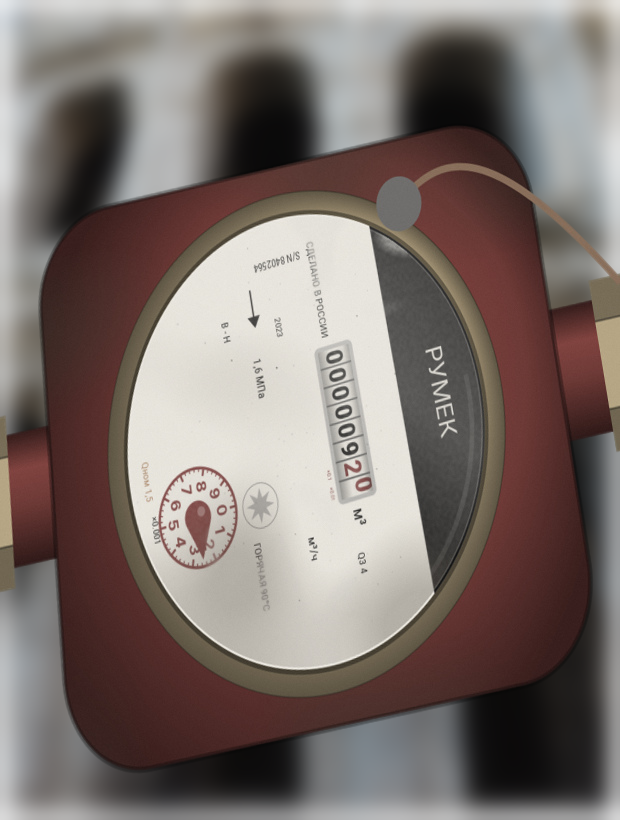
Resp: 9.202 m³
